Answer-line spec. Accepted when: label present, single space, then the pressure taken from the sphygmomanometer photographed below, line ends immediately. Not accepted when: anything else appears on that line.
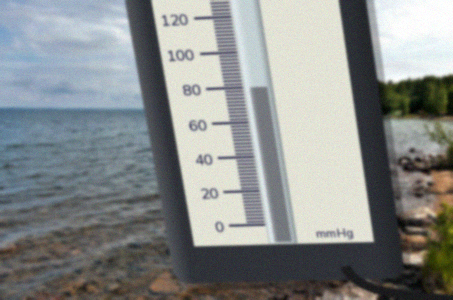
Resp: 80 mmHg
